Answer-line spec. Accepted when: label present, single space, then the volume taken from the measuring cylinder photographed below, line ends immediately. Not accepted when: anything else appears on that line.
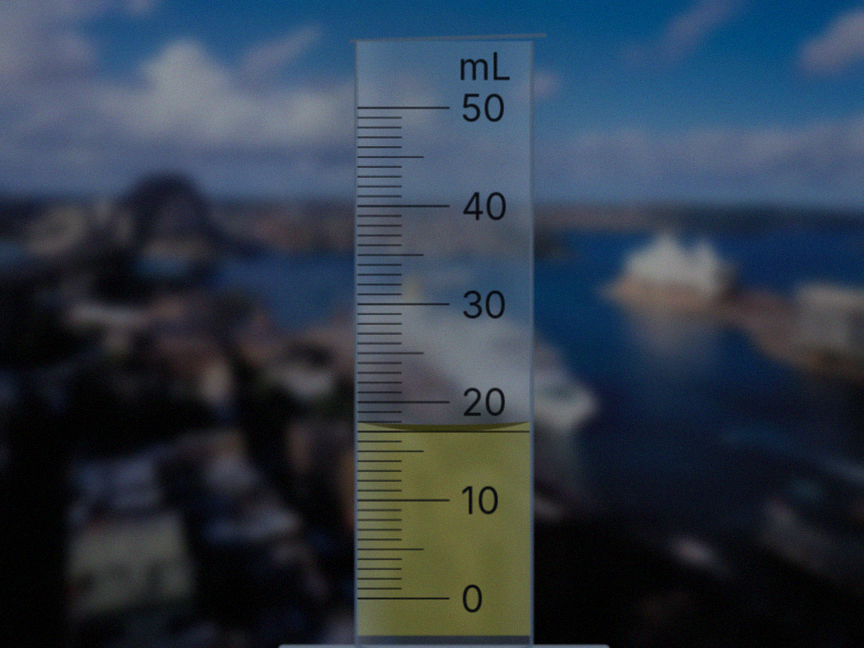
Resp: 17 mL
